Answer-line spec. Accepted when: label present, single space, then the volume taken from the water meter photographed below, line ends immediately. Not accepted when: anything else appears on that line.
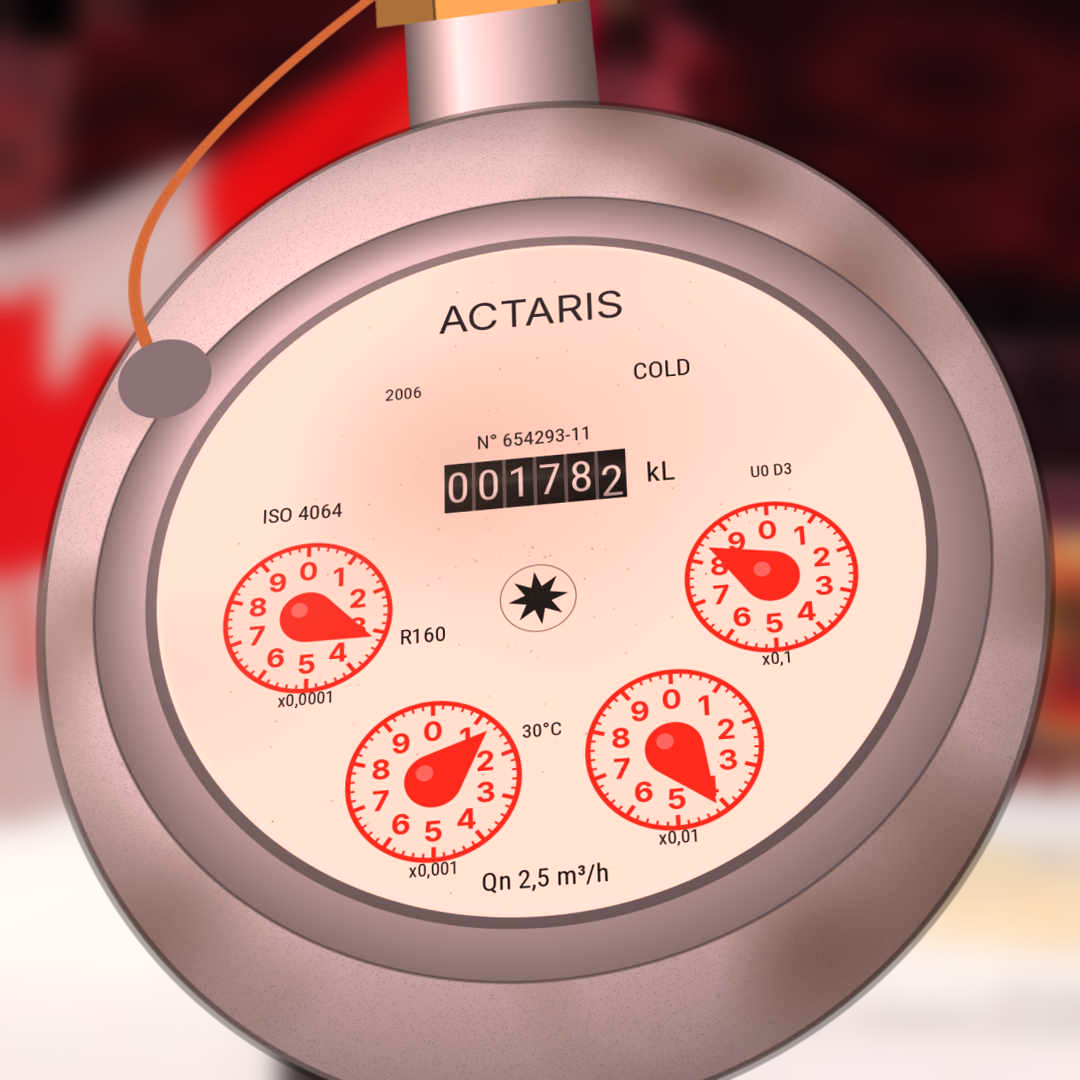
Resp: 1781.8413 kL
